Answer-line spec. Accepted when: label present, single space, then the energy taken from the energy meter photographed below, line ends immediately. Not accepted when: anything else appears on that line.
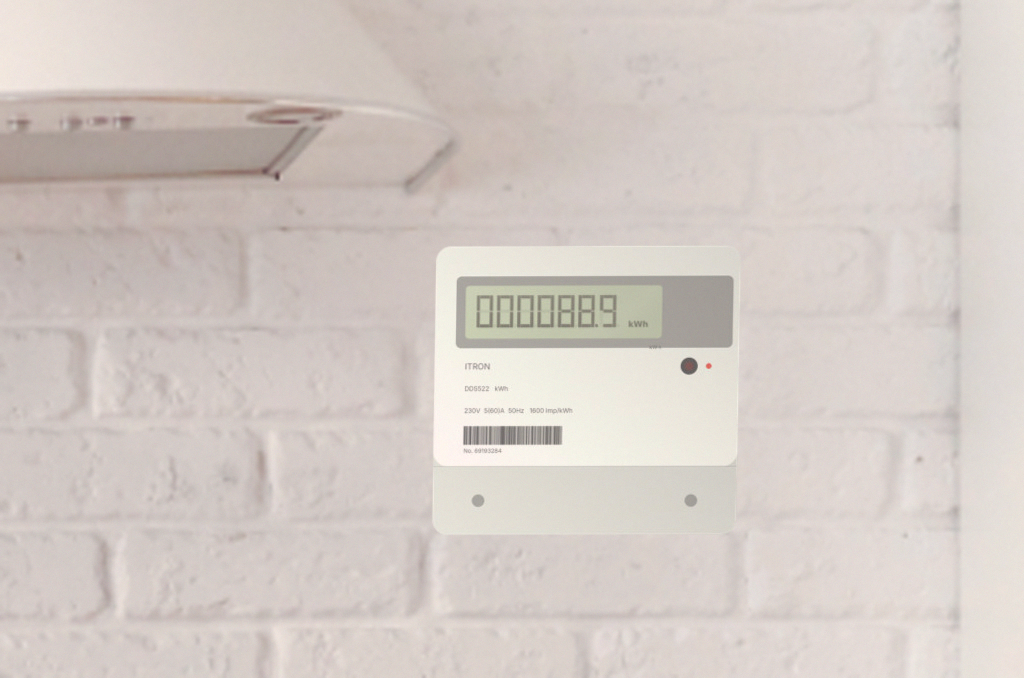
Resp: 88.9 kWh
